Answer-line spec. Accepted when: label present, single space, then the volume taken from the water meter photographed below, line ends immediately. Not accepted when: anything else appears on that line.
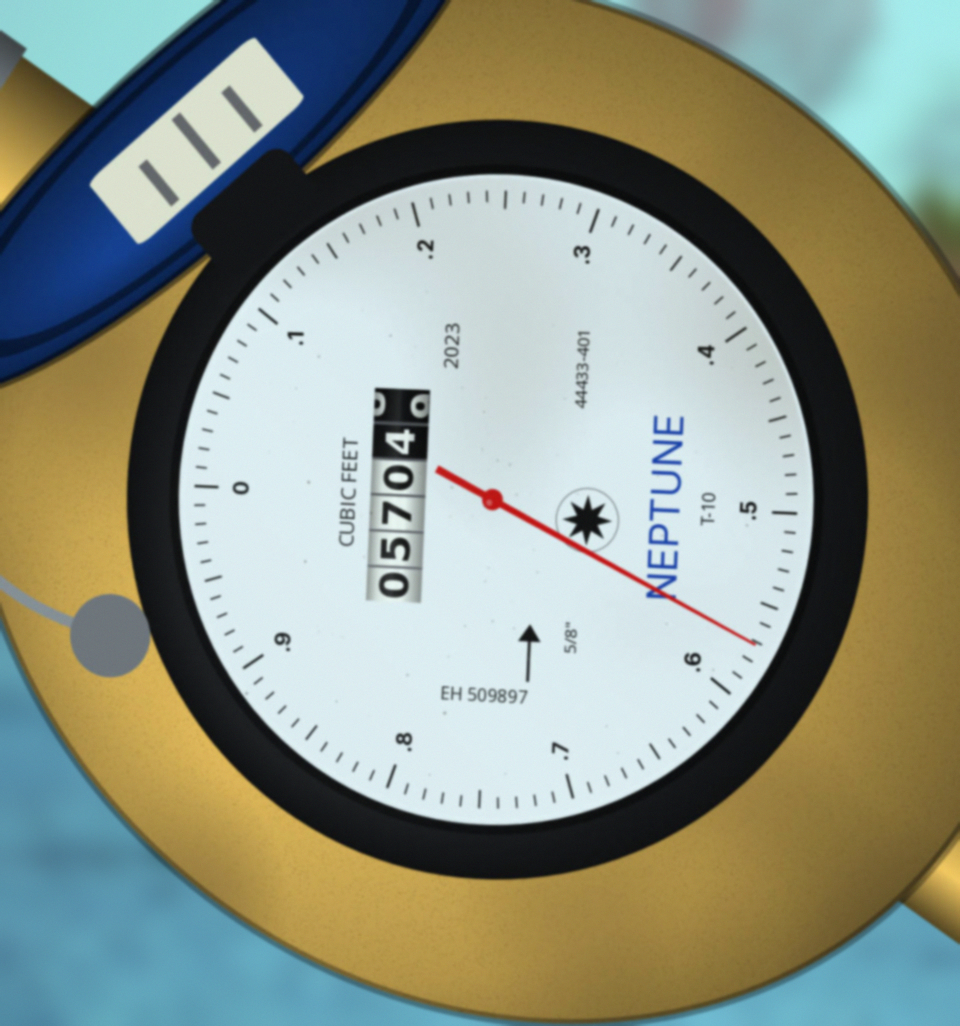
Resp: 57048.57 ft³
